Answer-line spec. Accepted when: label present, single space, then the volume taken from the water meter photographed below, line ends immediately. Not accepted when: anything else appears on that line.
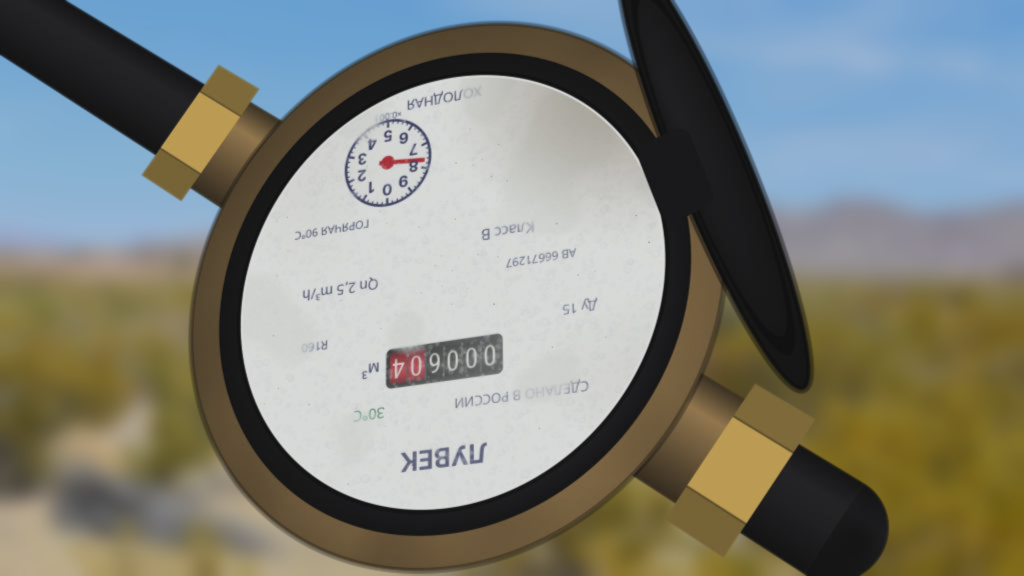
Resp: 6.047 m³
